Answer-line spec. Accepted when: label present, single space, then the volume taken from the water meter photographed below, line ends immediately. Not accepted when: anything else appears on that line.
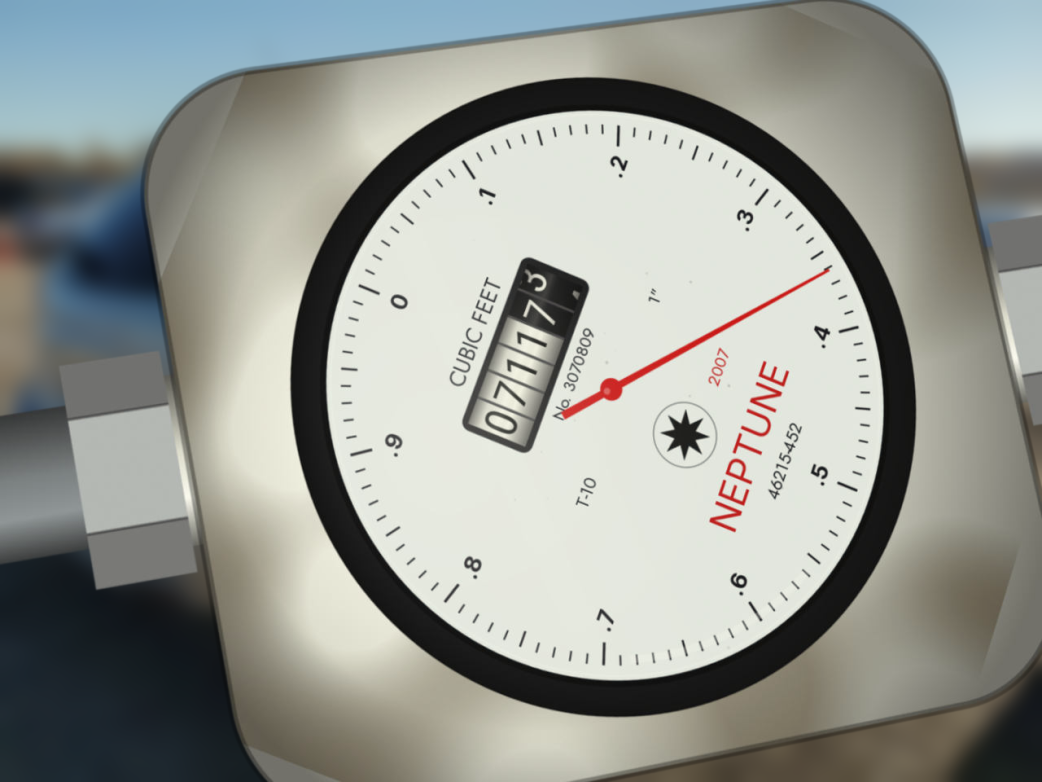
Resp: 71173.36 ft³
